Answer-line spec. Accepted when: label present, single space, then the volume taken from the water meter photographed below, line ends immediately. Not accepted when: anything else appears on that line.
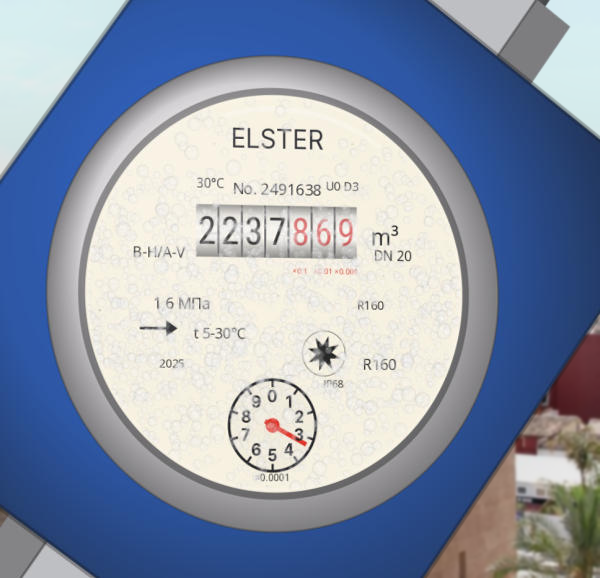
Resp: 2237.8693 m³
